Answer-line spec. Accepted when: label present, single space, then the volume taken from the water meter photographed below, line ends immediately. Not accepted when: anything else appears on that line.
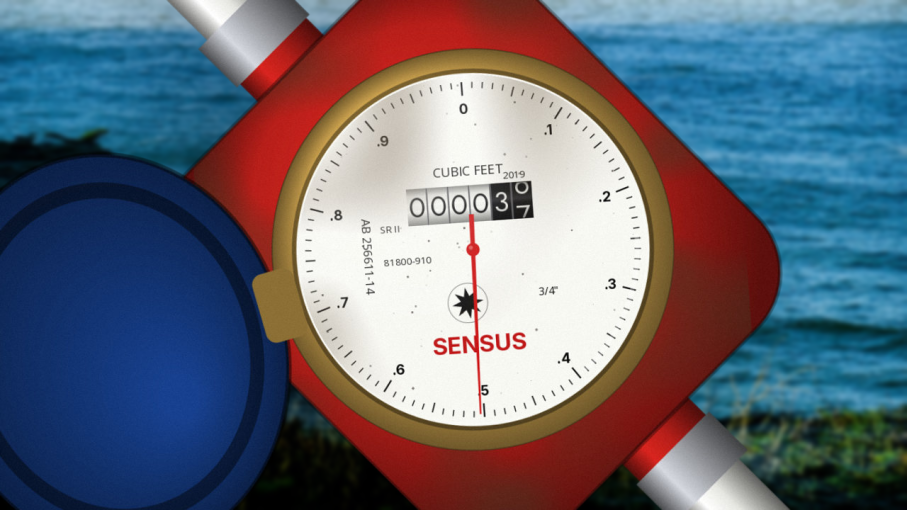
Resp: 36.50 ft³
